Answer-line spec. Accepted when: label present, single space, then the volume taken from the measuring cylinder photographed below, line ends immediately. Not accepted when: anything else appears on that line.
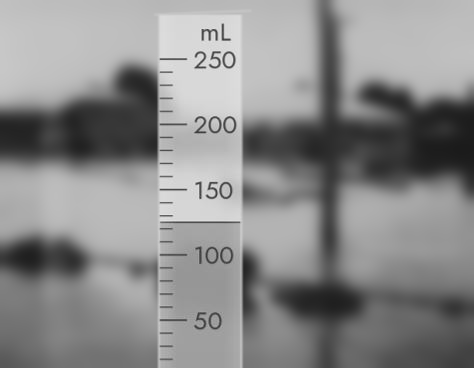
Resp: 125 mL
